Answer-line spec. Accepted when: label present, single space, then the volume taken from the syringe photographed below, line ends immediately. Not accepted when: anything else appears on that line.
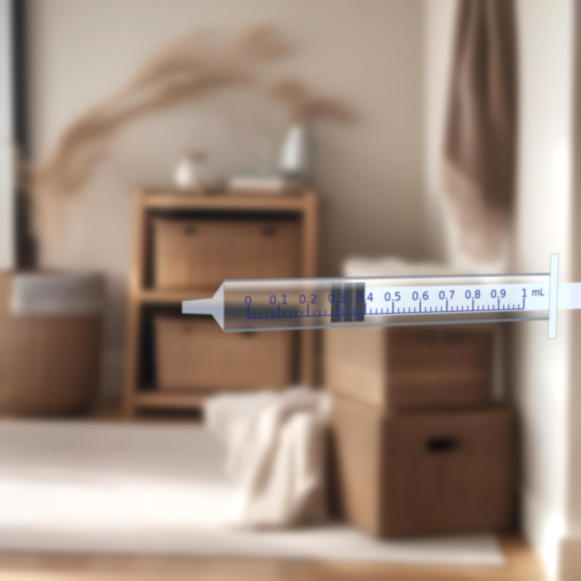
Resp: 0.28 mL
